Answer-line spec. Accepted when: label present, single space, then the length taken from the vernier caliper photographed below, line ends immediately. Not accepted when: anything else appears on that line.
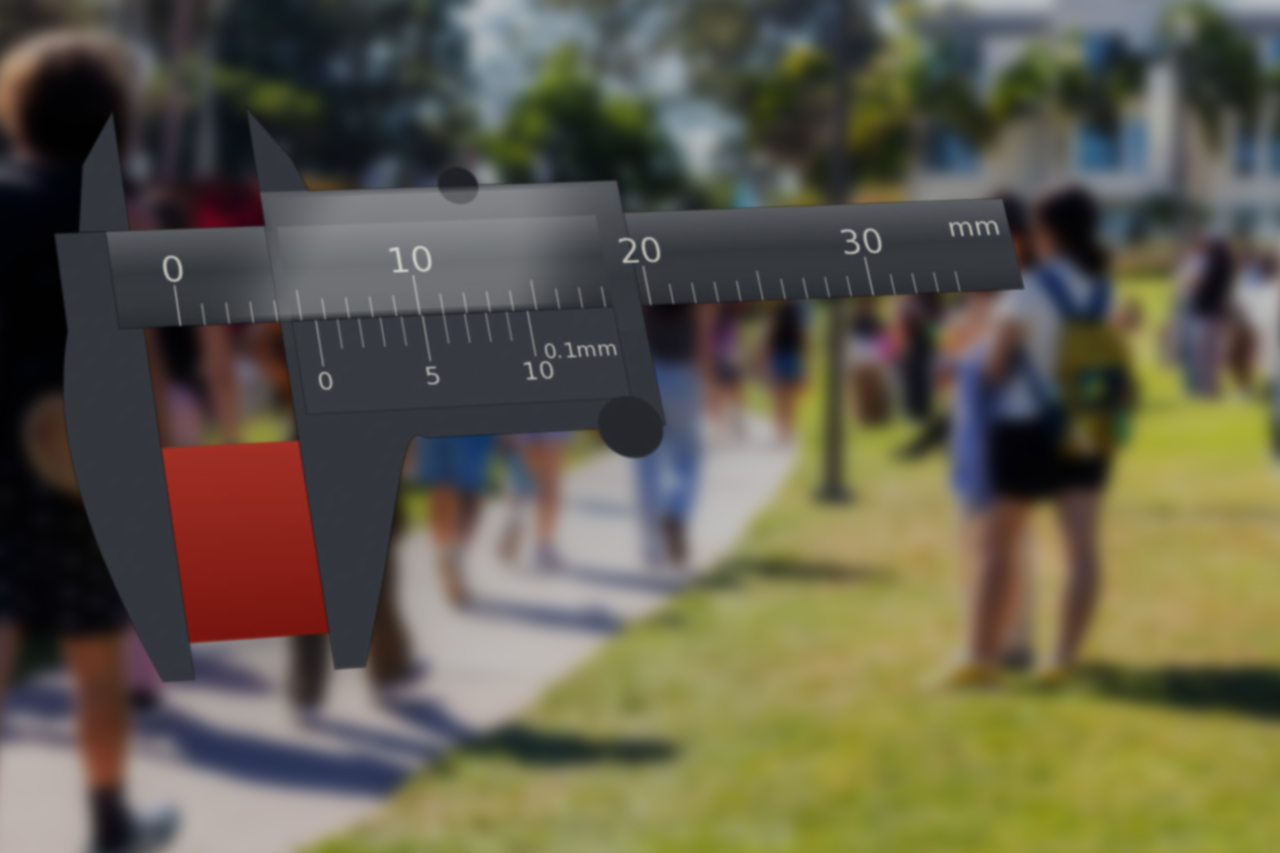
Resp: 5.6 mm
